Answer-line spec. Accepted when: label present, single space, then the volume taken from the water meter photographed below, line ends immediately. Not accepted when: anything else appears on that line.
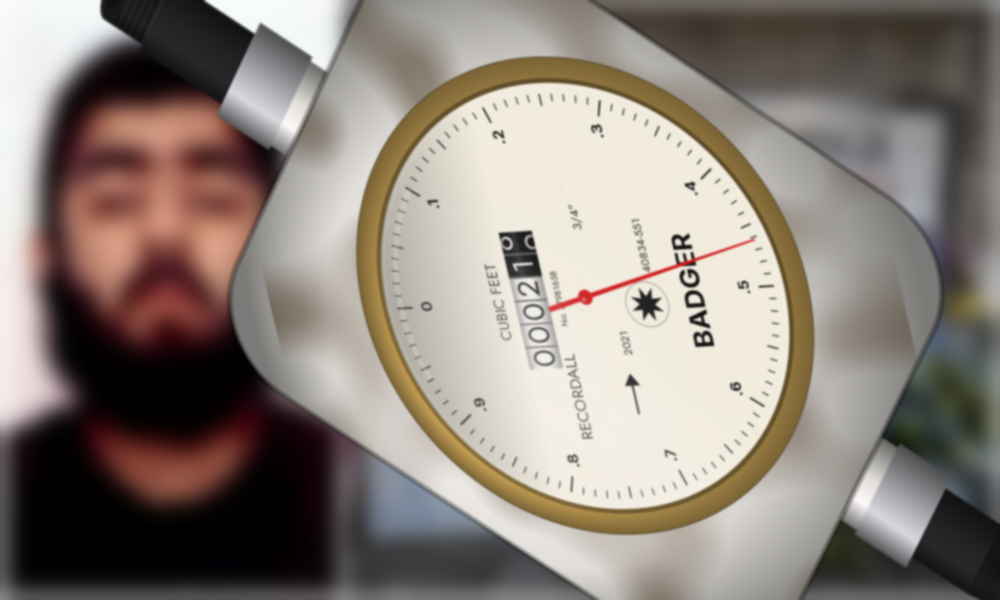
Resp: 218.46 ft³
